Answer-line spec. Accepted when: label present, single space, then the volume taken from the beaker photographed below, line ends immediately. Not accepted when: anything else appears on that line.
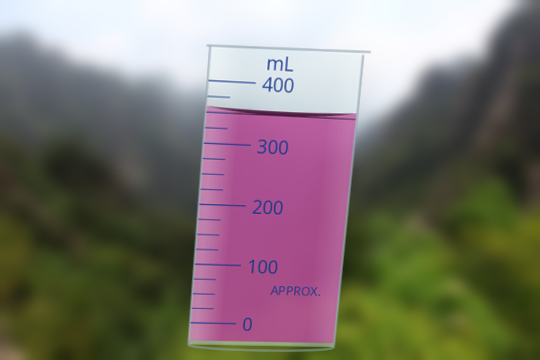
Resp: 350 mL
